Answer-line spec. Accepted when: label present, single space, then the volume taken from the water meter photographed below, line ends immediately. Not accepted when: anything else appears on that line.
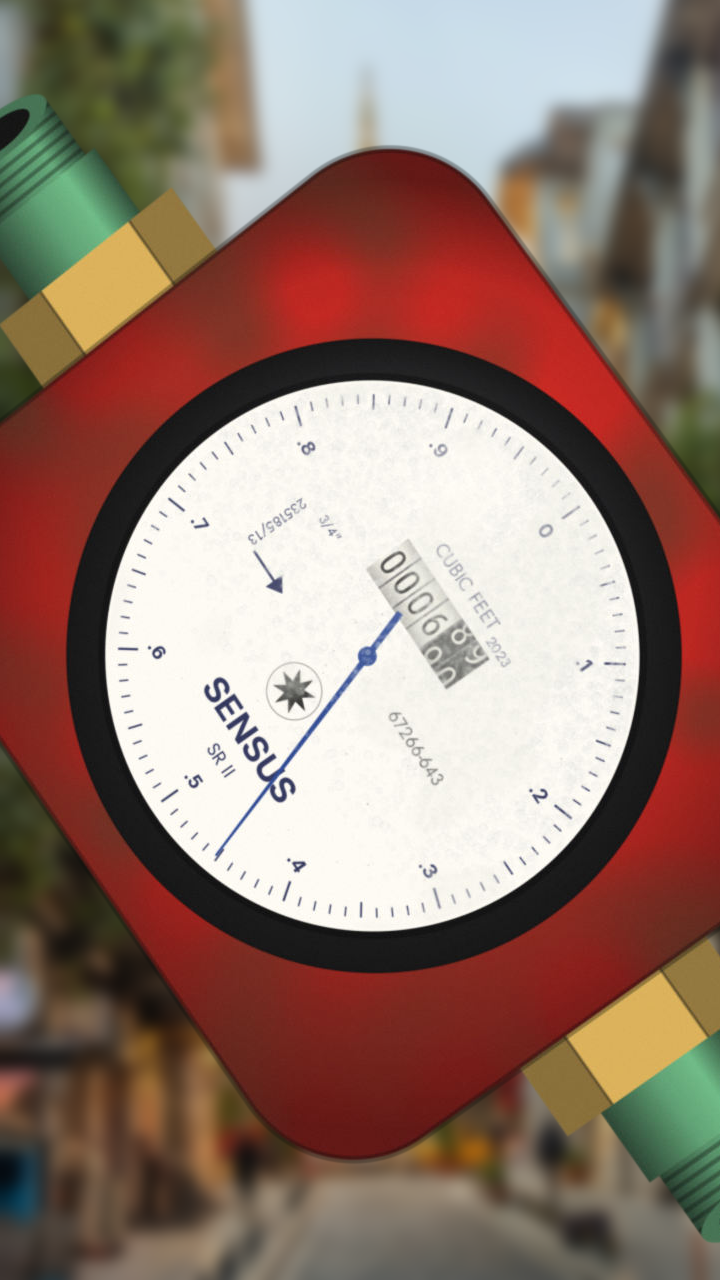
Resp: 689.45 ft³
